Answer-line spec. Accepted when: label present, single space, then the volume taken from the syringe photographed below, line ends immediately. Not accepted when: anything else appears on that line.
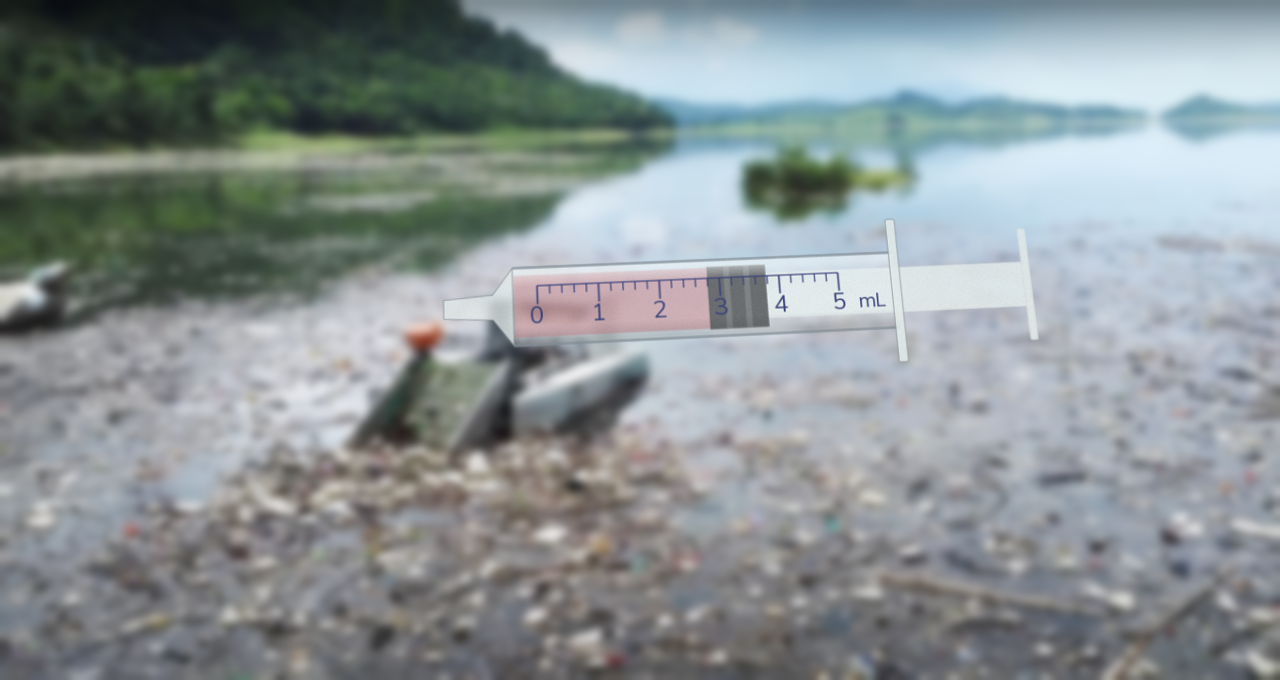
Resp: 2.8 mL
